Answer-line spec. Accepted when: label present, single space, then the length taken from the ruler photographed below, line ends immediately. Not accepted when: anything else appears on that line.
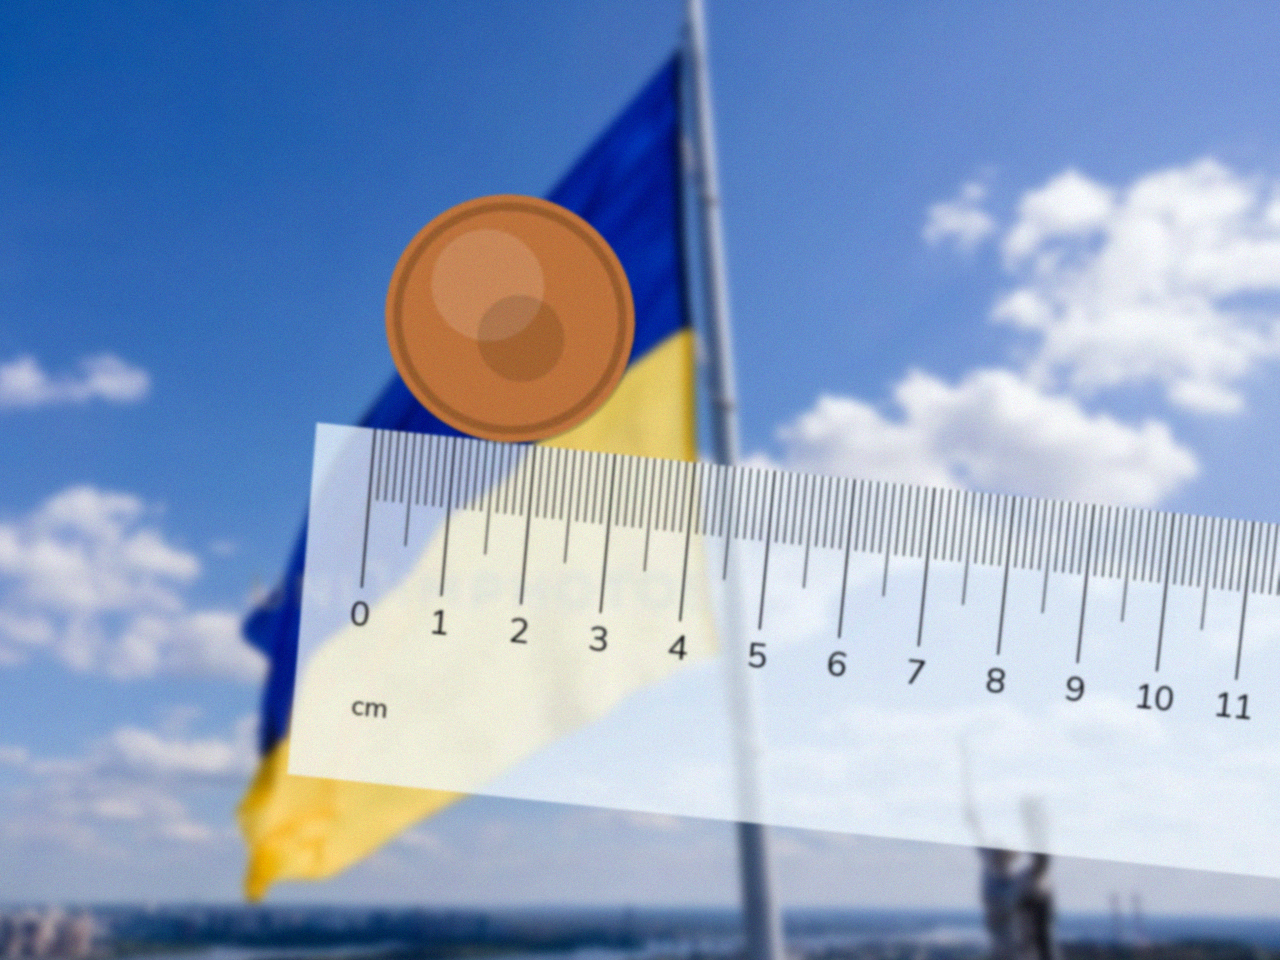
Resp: 3.1 cm
